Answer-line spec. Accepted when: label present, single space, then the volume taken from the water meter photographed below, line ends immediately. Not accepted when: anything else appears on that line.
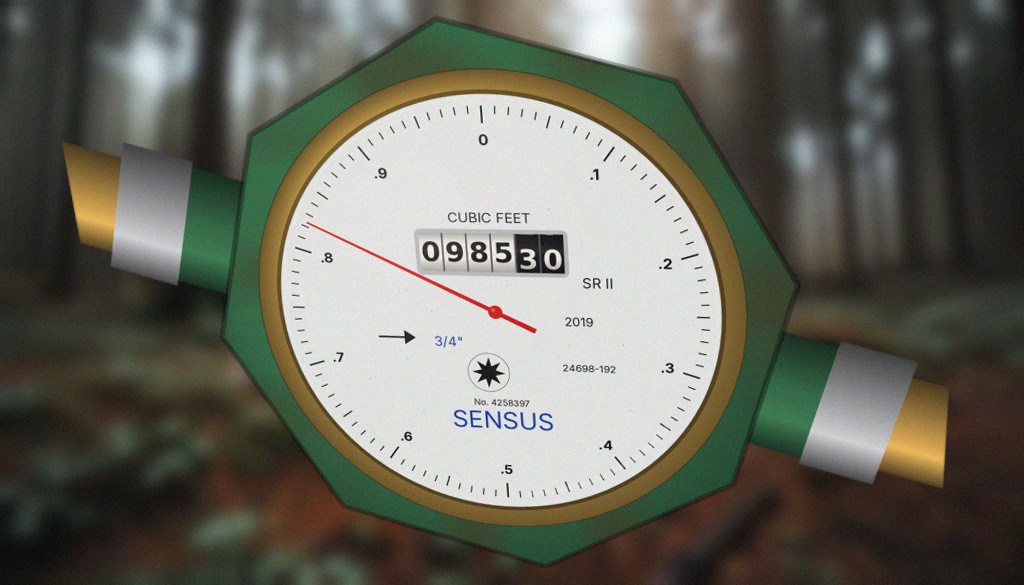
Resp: 98529.82 ft³
